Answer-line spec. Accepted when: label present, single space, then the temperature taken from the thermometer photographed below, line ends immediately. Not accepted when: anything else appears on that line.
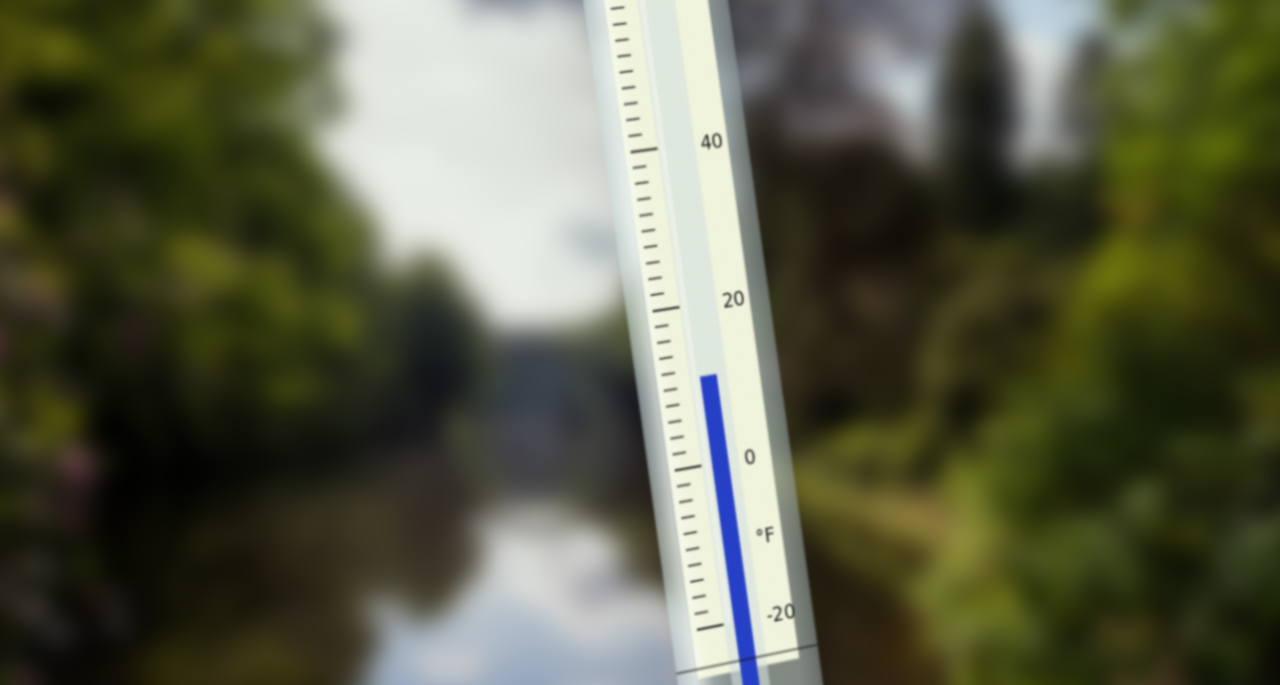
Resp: 11 °F
